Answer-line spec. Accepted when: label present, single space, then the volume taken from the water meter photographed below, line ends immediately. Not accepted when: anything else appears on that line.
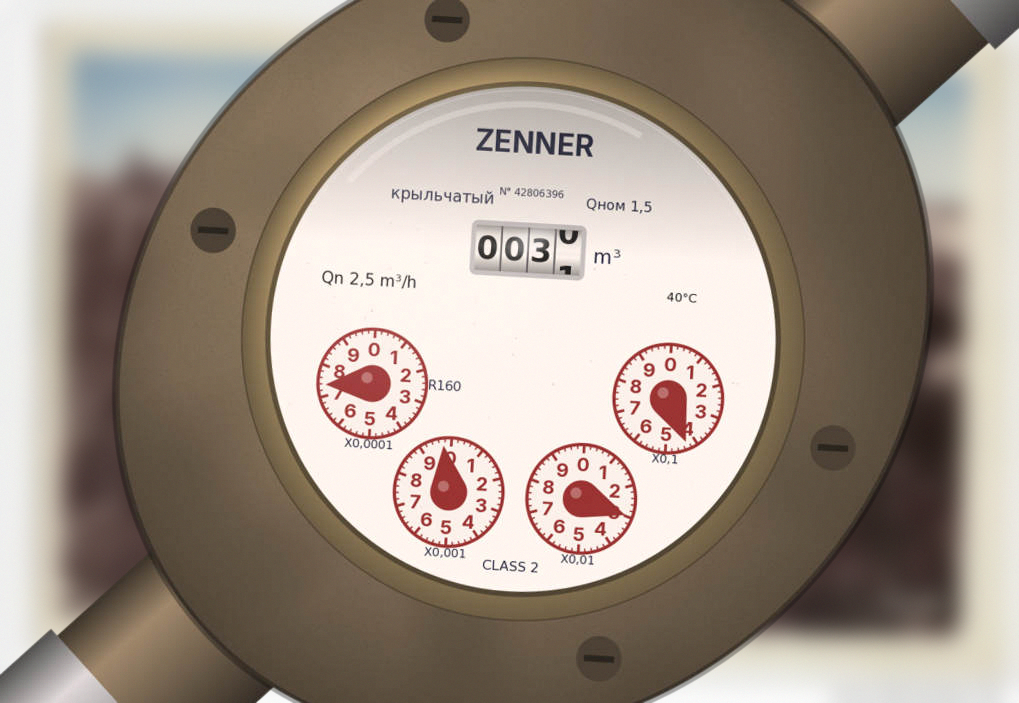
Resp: 30.4297 m³
